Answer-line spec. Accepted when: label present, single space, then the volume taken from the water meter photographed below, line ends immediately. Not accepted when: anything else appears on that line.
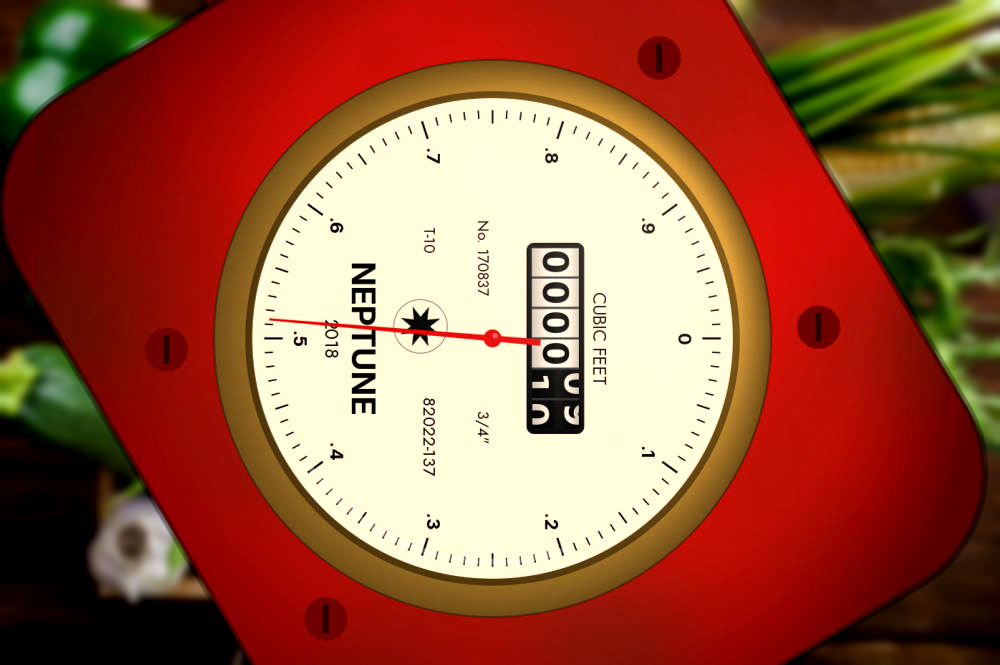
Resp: 9.51 ft³
